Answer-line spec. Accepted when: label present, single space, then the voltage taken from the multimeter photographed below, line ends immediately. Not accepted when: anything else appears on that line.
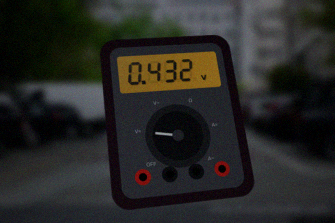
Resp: 0.432 V
